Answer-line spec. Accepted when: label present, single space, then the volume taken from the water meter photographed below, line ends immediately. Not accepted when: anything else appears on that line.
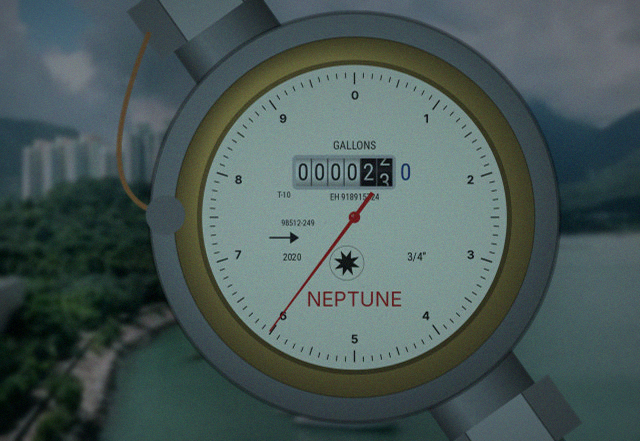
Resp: 226.0 gal
